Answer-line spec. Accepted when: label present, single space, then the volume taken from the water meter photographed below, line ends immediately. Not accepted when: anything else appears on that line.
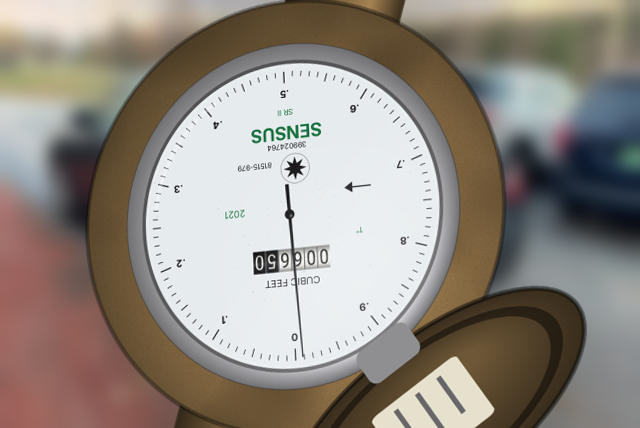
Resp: 6649.99 ft³
